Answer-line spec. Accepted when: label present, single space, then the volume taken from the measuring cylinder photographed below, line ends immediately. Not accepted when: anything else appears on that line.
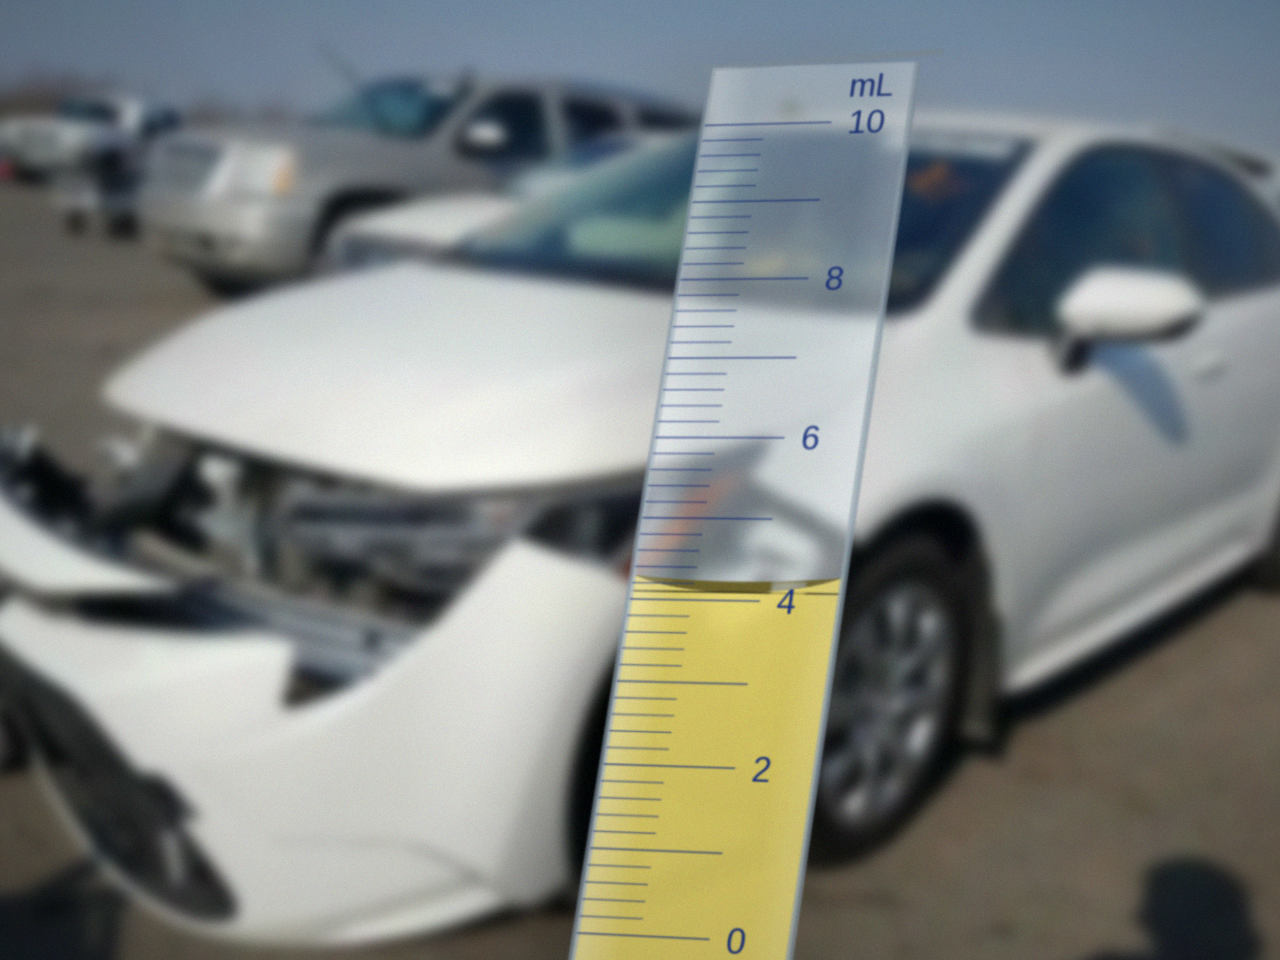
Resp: 4.1 mL
